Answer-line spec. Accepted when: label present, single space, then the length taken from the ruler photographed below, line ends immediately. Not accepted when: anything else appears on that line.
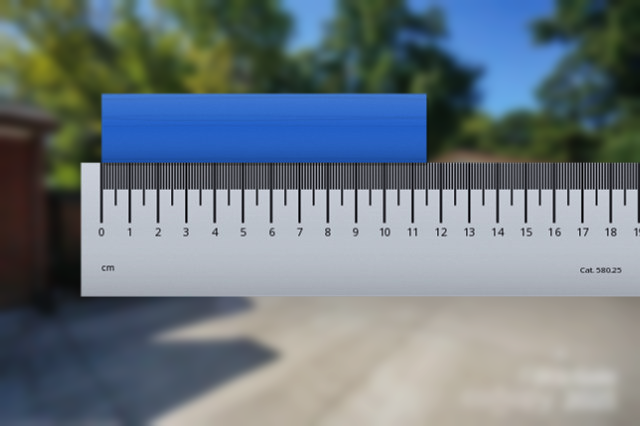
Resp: 11.5 cm
